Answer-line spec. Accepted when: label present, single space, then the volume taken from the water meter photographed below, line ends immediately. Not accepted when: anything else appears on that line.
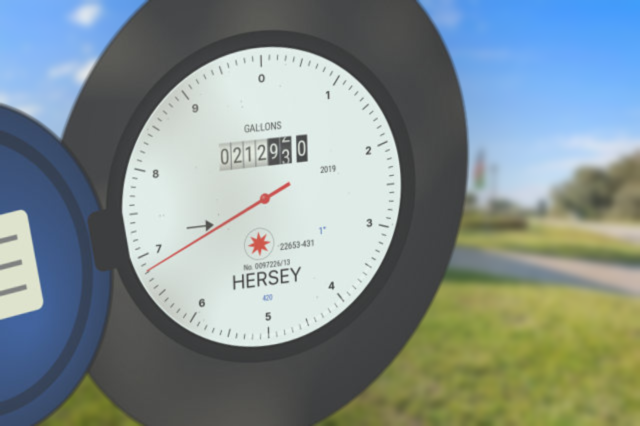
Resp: 212926.8 gal
